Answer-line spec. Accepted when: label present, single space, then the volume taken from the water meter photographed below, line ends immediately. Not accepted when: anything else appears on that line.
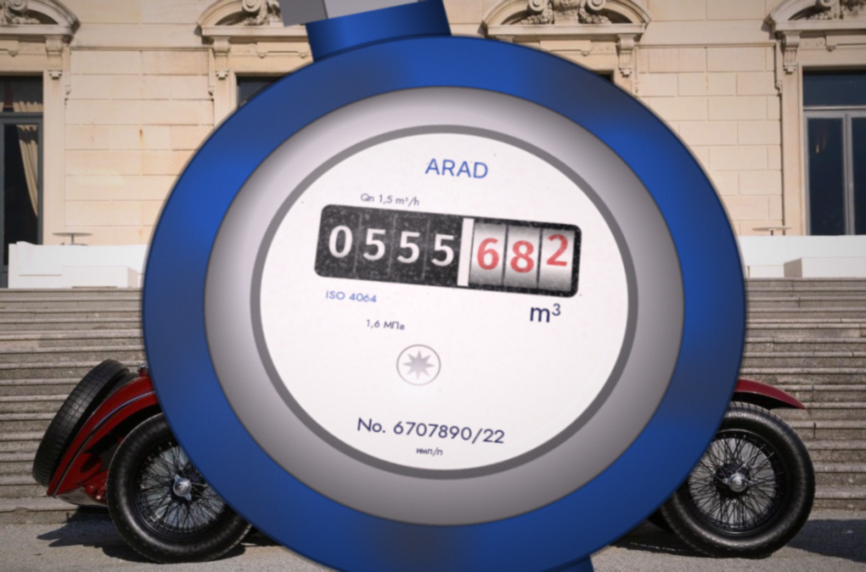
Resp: 555.682 m³
